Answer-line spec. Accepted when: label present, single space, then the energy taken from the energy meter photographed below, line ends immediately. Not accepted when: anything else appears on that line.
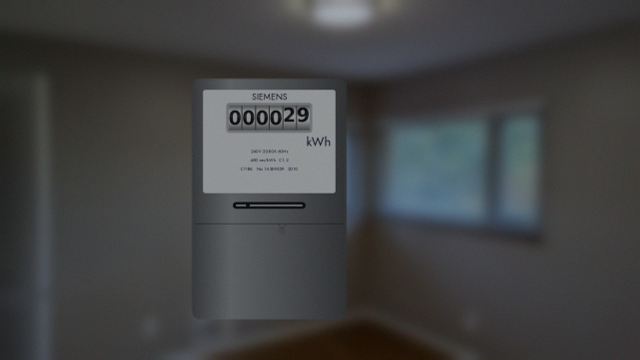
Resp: 29 kWh
